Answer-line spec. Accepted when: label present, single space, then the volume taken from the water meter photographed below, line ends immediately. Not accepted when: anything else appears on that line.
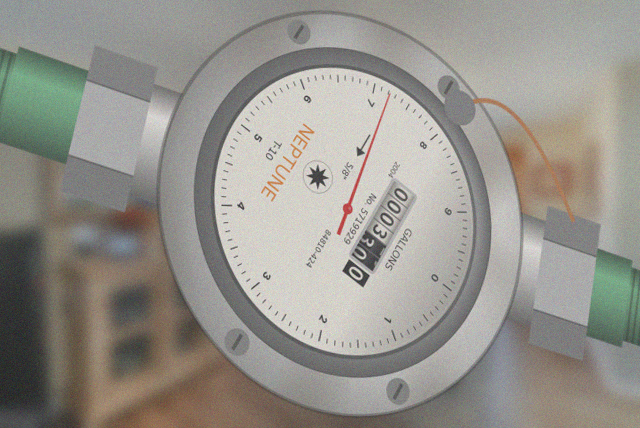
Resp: 3297.2 gal
